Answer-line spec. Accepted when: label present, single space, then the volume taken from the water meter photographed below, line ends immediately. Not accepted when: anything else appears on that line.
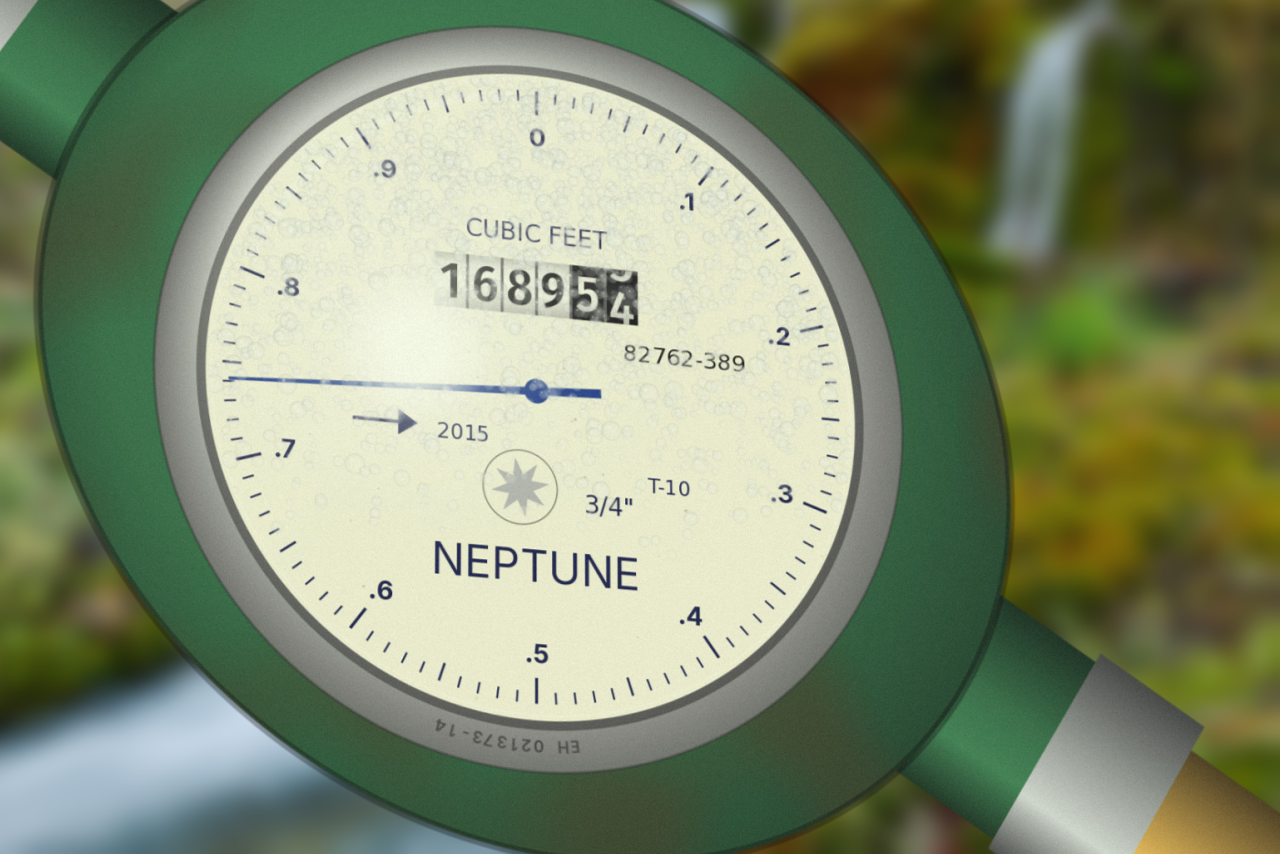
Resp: 168953.74 ft³
